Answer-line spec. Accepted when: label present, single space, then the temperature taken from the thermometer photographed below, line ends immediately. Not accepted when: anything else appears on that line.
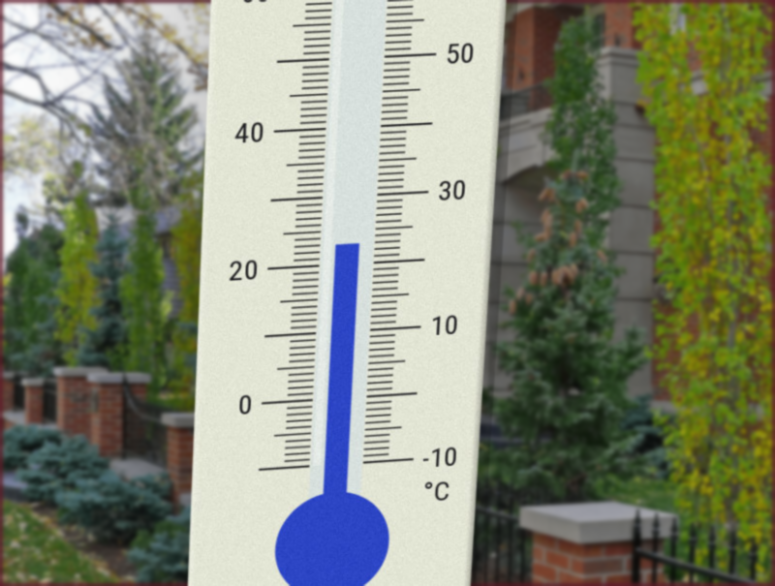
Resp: 23 °C
